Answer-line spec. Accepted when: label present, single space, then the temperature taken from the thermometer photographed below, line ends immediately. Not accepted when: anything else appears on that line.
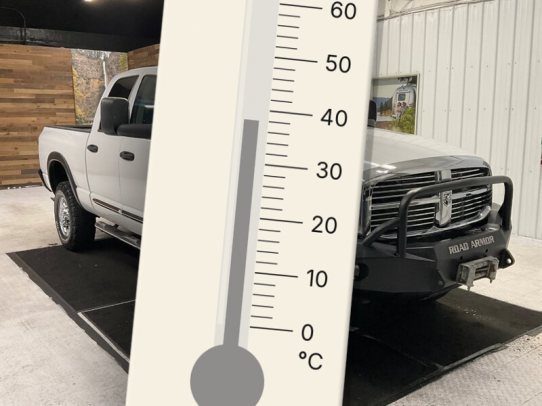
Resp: 38 °C
